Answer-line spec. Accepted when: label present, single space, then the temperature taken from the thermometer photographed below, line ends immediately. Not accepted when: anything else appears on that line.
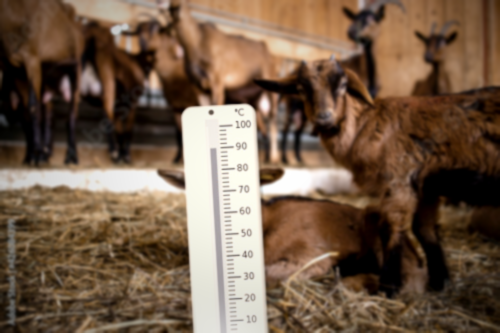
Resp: 90 °C
